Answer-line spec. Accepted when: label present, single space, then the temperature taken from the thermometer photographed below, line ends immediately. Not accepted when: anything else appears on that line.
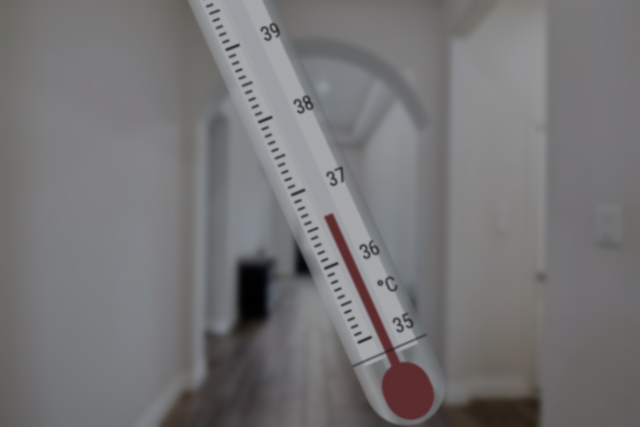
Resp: 36.6 °C
